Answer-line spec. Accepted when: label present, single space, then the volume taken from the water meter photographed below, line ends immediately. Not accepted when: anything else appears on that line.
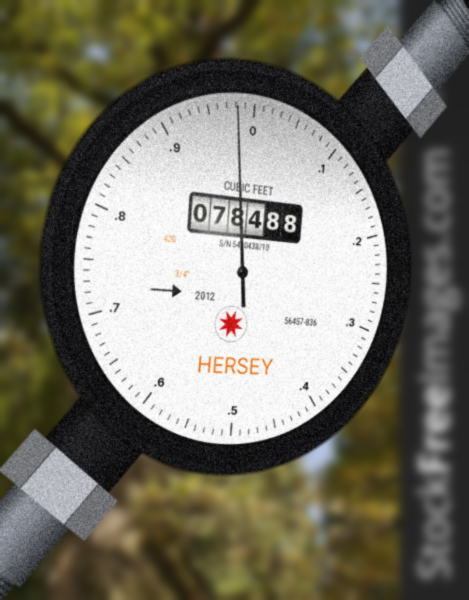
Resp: 78487.98 ft³
